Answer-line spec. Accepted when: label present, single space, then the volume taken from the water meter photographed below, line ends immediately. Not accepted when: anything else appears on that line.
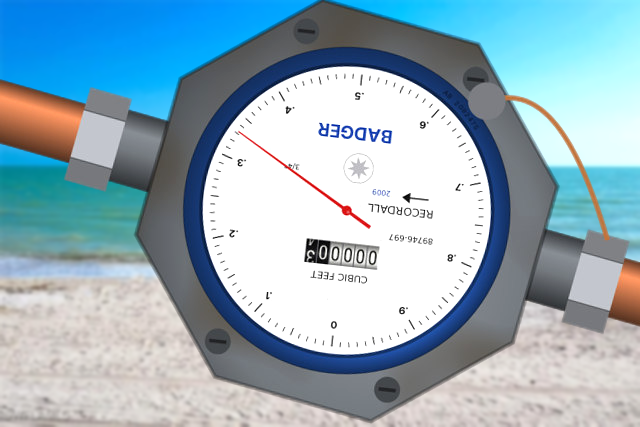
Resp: 3.33 ft³
